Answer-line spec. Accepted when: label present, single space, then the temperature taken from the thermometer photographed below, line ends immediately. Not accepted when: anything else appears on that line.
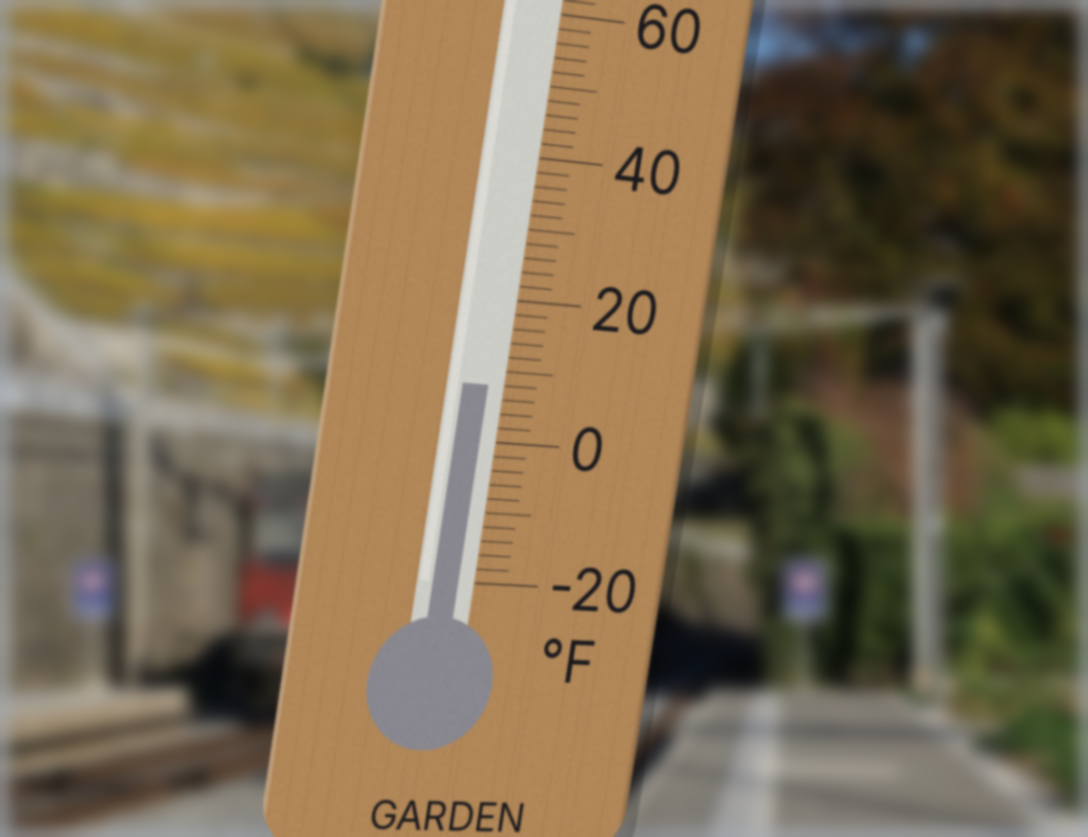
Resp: 8 °F
